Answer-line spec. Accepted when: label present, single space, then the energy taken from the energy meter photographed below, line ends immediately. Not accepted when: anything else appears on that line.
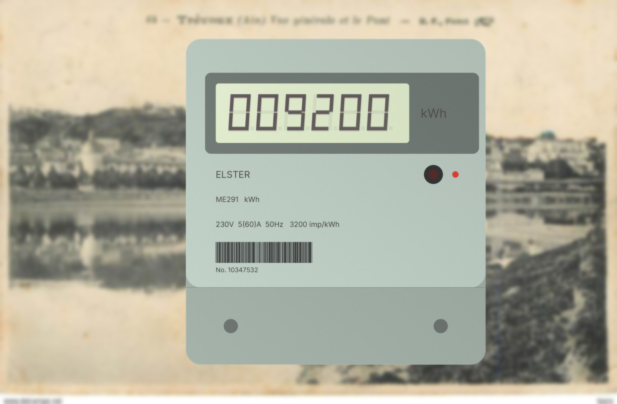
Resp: 9200 kWh
